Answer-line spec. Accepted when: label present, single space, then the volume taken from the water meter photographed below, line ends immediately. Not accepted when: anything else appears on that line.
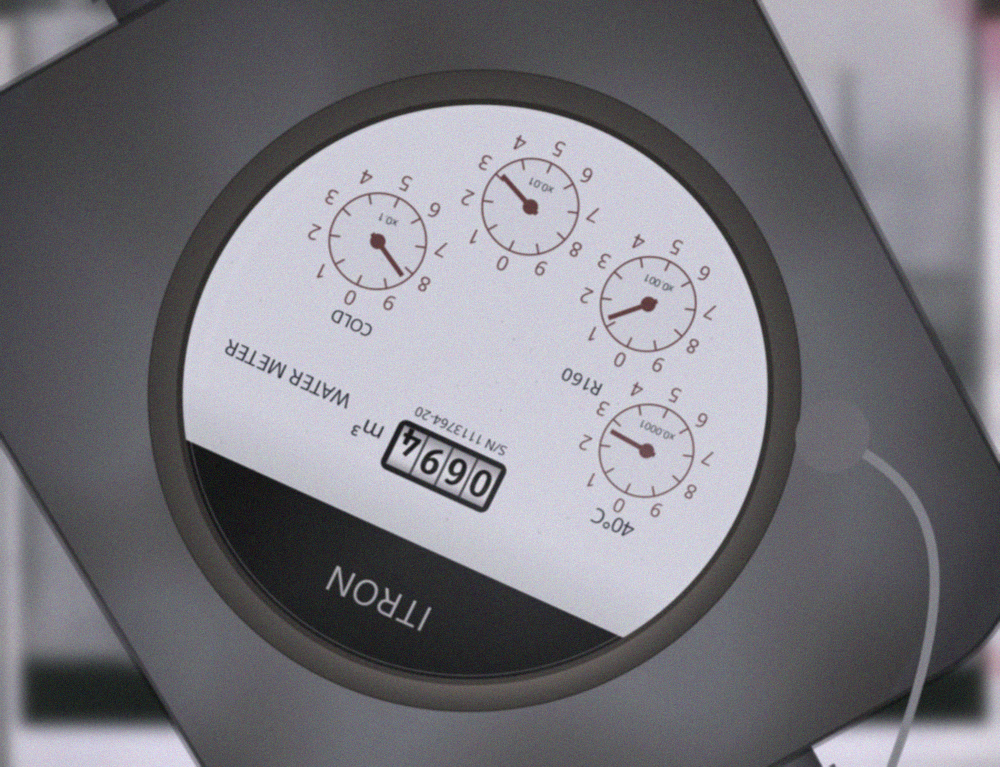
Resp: 693.8312 m³
